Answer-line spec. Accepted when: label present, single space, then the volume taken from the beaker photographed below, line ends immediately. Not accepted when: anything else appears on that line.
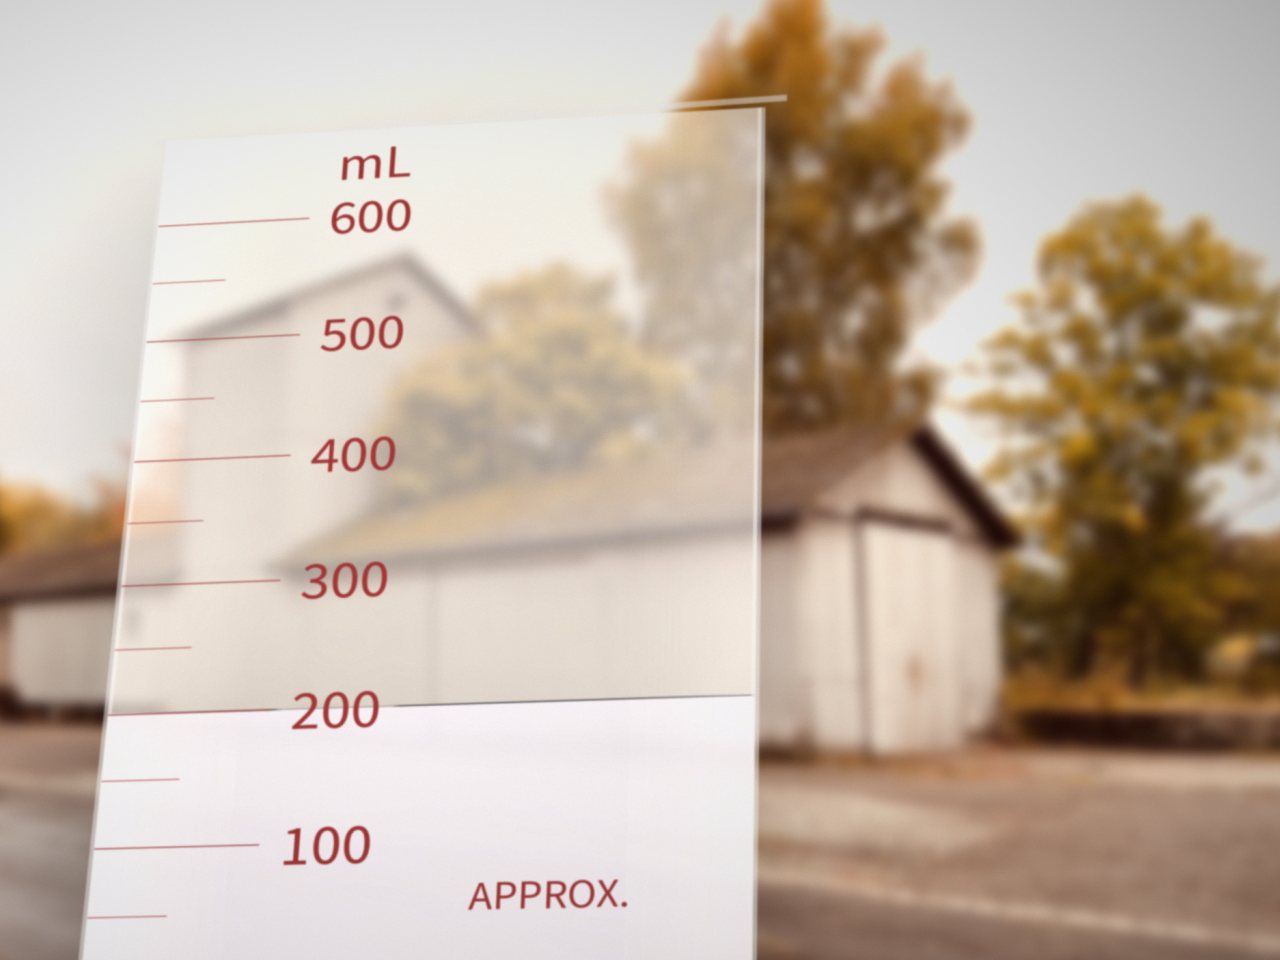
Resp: 200 mL
